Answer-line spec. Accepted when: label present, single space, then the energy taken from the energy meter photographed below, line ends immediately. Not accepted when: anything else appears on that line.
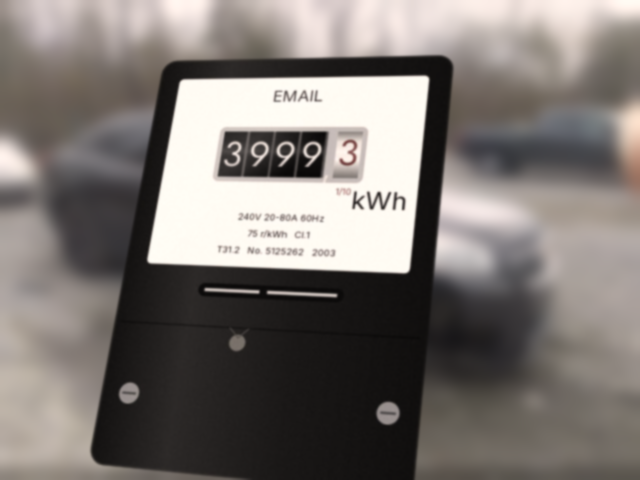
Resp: 3999.3 kWh
